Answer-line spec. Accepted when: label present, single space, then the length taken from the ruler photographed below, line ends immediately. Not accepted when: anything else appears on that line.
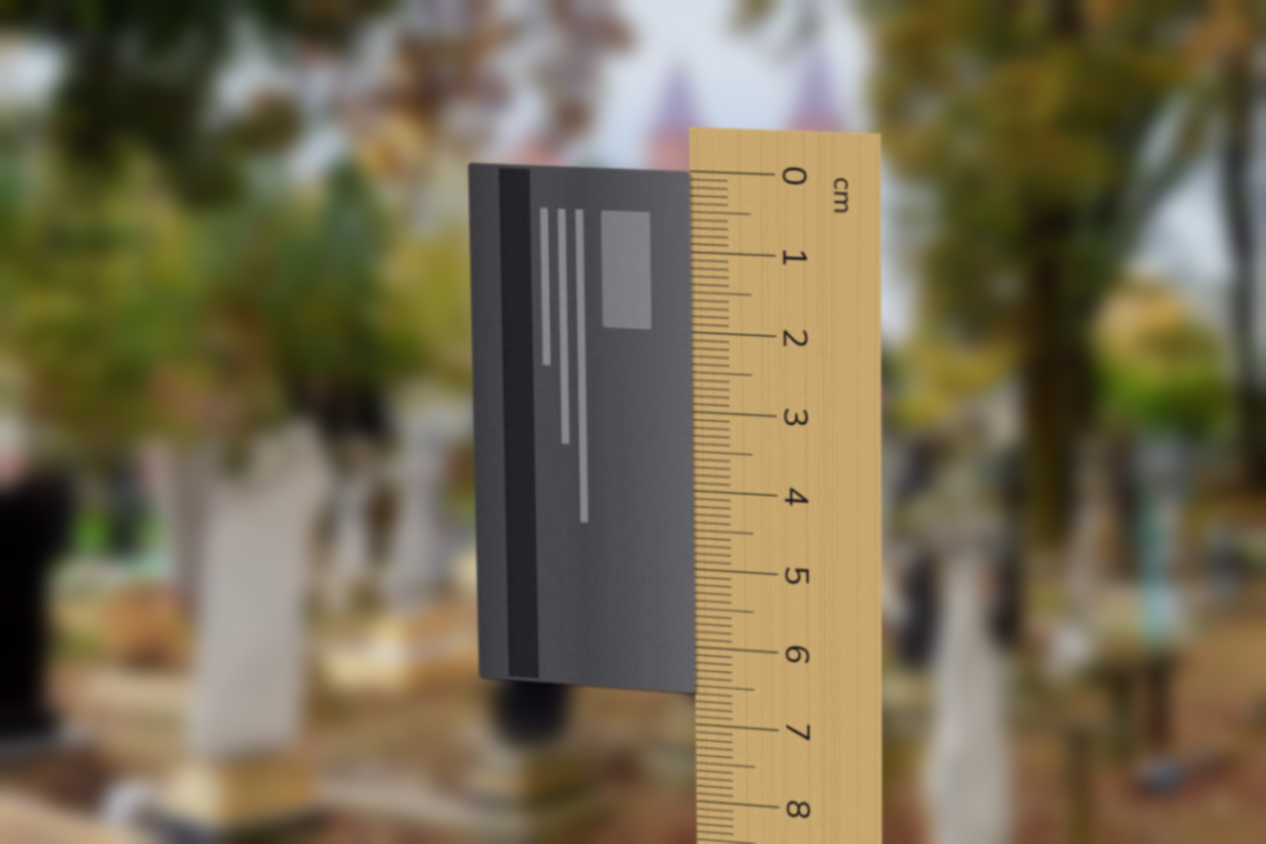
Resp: 6.6 cm
